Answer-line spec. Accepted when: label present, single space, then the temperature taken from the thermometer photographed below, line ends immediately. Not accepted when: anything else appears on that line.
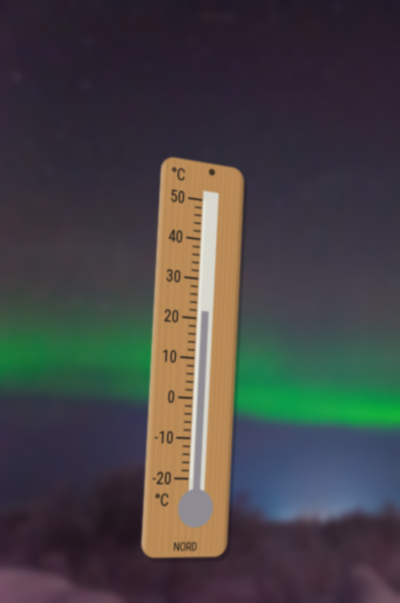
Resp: 22 °C
